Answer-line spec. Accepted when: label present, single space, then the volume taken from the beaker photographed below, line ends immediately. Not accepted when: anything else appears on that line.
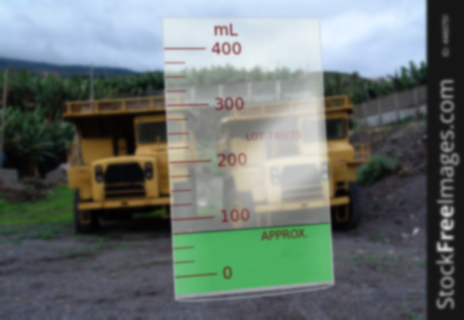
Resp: 75 mL
